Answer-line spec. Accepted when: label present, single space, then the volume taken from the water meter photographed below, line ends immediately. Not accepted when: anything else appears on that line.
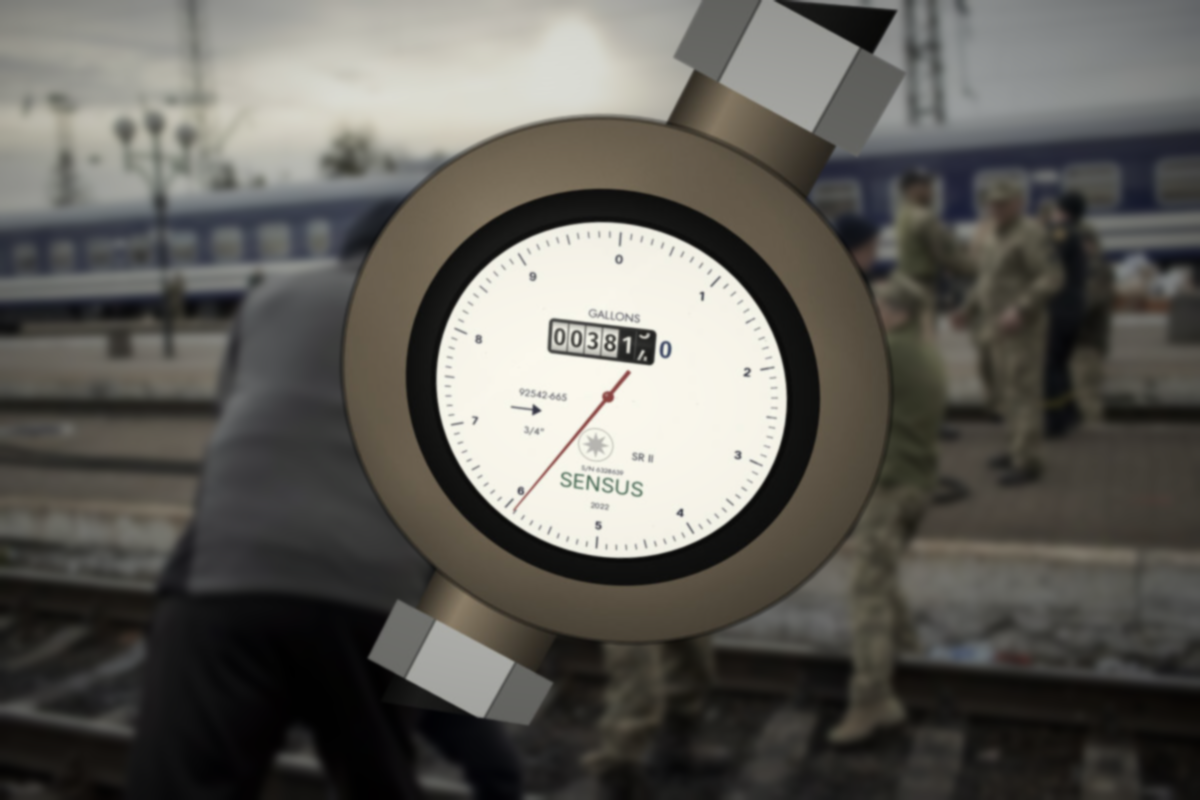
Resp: 38135.9 gal
